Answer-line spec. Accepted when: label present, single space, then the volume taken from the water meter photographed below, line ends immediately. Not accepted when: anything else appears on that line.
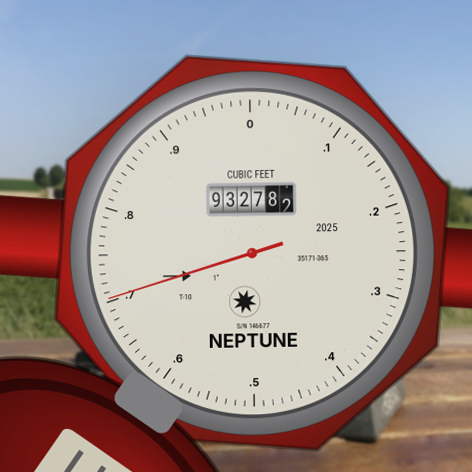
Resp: 932781.70 ft³
